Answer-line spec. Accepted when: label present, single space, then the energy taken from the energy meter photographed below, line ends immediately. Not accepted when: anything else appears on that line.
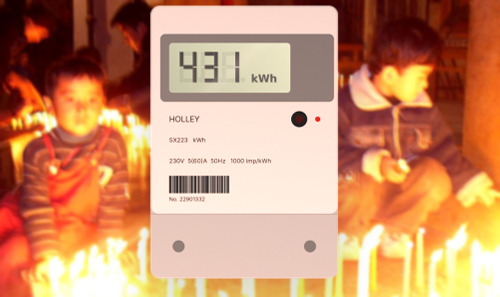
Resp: 431 kWh
